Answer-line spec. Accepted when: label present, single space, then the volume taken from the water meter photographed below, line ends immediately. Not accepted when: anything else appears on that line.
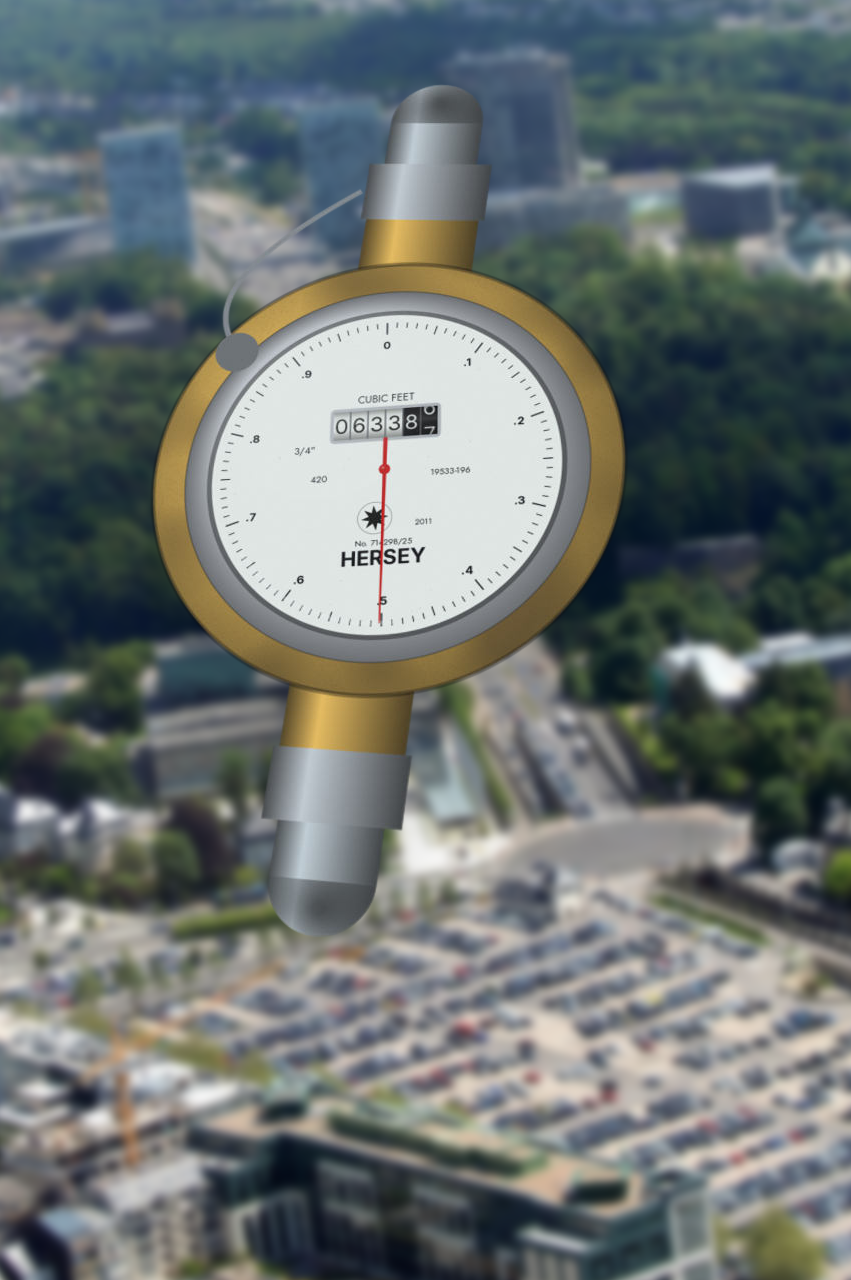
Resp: 63386.50 ft³
